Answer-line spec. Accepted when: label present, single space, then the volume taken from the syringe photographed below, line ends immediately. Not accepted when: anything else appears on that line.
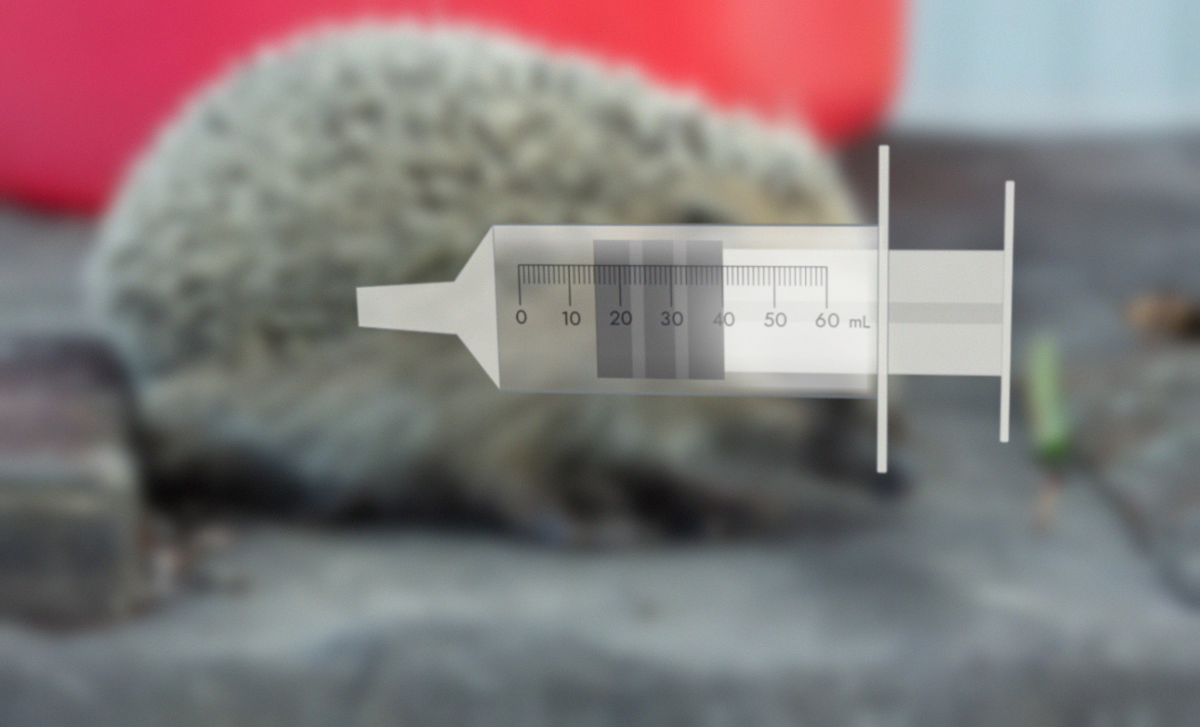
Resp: 15 mL
